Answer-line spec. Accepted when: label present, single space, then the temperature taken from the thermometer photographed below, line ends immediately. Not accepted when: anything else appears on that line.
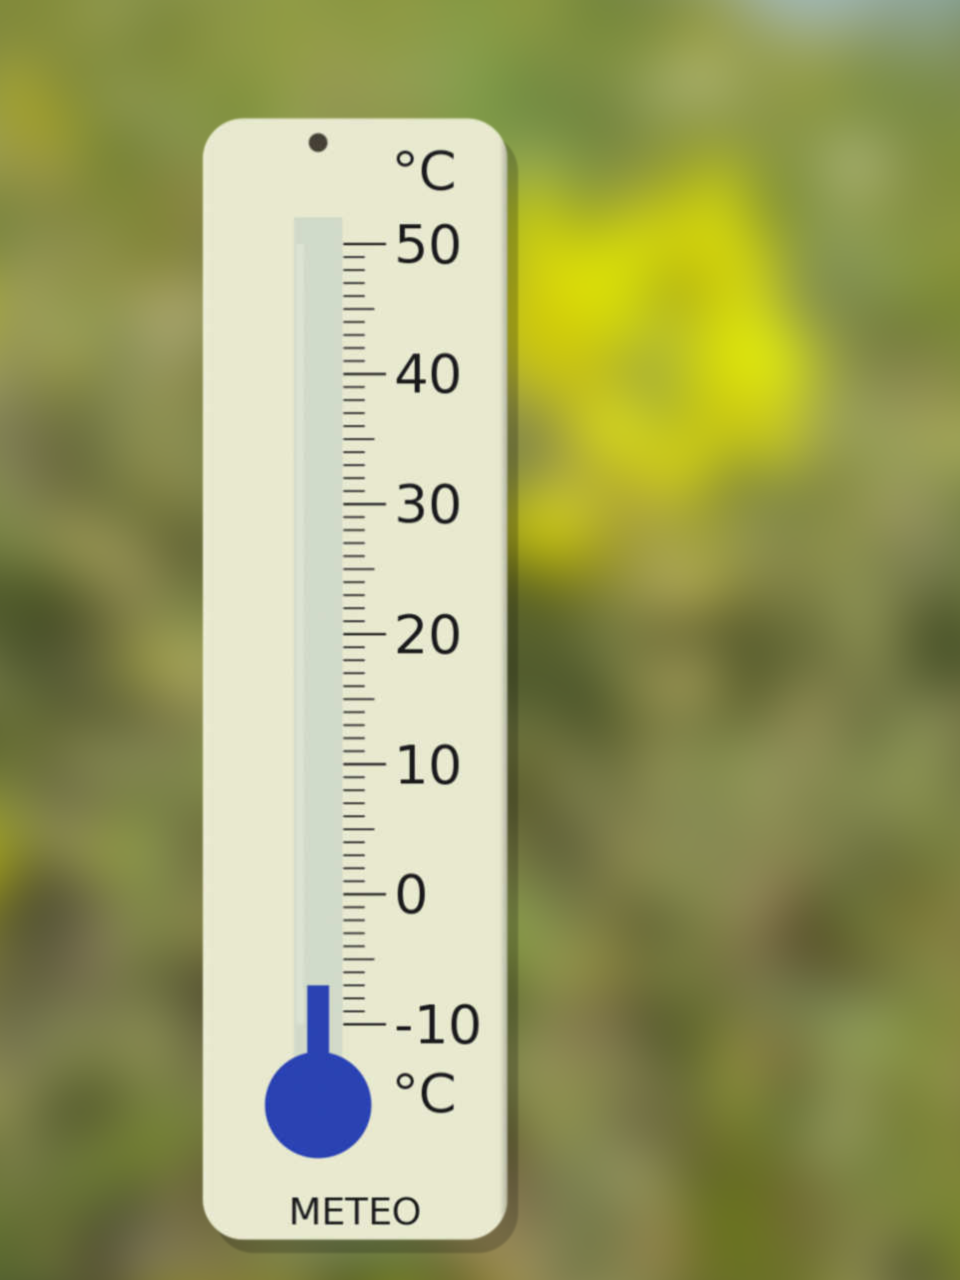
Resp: -7 °C
